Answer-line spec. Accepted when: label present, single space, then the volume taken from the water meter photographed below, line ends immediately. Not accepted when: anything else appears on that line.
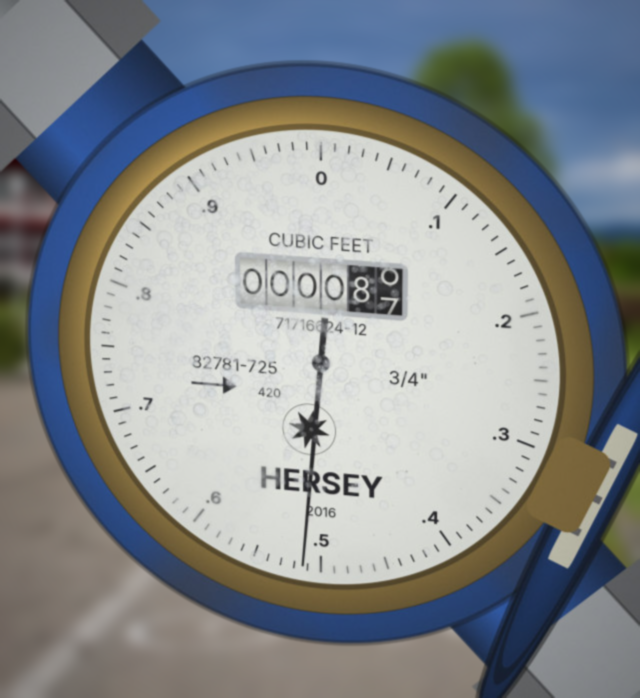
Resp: 86.51 ft³
